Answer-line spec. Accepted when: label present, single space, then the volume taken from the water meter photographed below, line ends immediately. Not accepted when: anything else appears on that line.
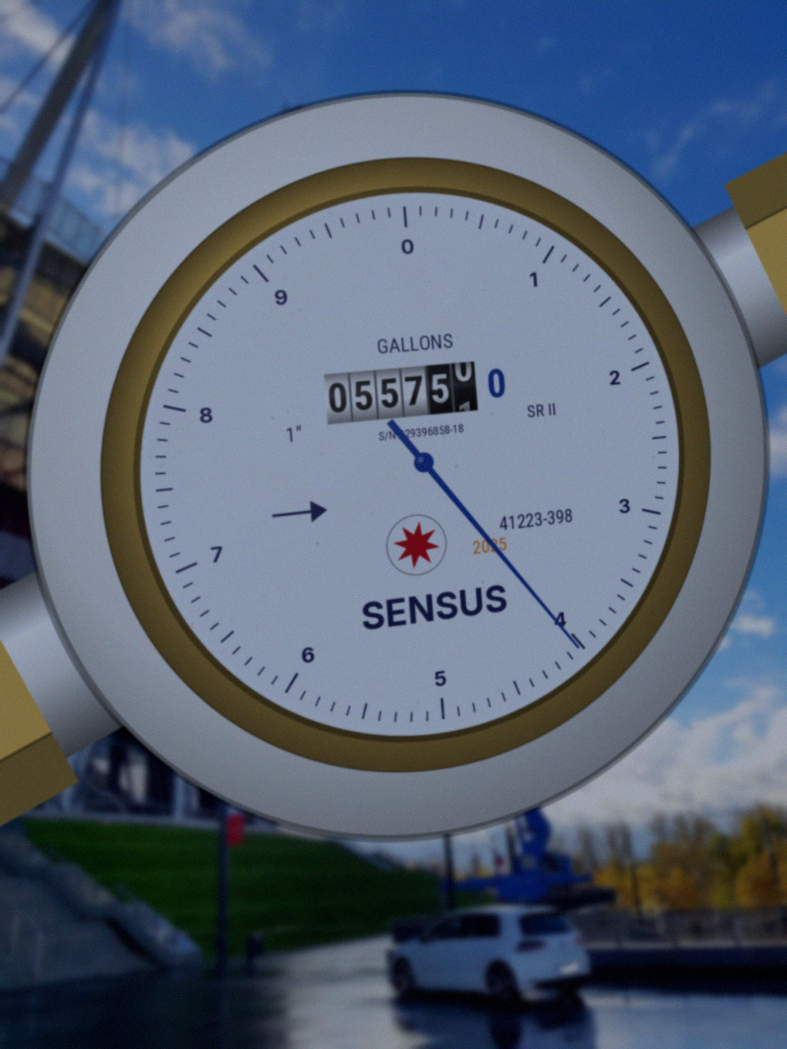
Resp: 557504.0 gal
